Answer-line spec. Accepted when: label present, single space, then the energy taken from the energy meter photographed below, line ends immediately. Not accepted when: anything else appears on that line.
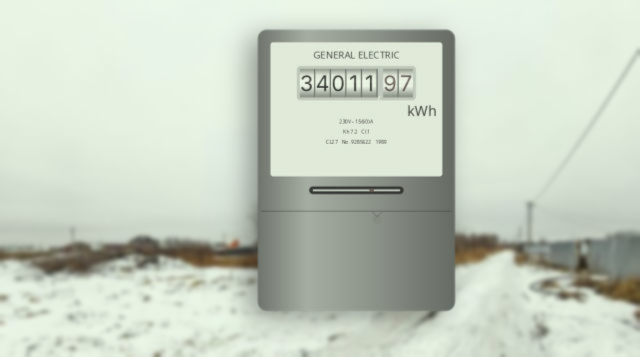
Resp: 34011.97 kWh
